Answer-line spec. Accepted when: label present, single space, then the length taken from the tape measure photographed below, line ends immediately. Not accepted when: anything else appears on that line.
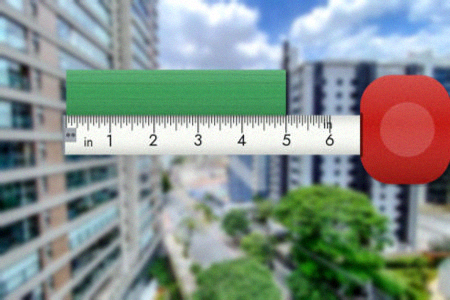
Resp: 5 in
